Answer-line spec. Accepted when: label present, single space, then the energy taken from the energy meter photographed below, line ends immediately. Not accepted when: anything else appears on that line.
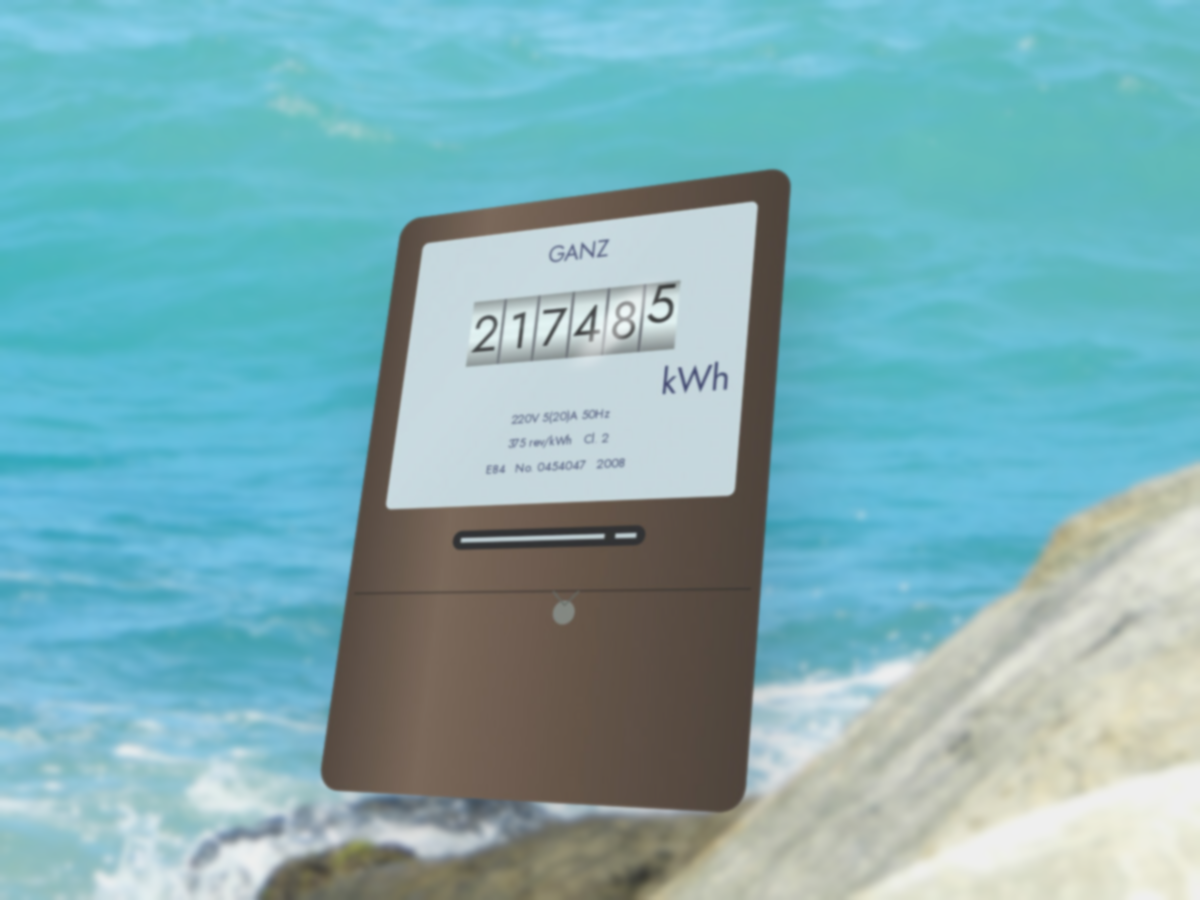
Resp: 217485 kWh
